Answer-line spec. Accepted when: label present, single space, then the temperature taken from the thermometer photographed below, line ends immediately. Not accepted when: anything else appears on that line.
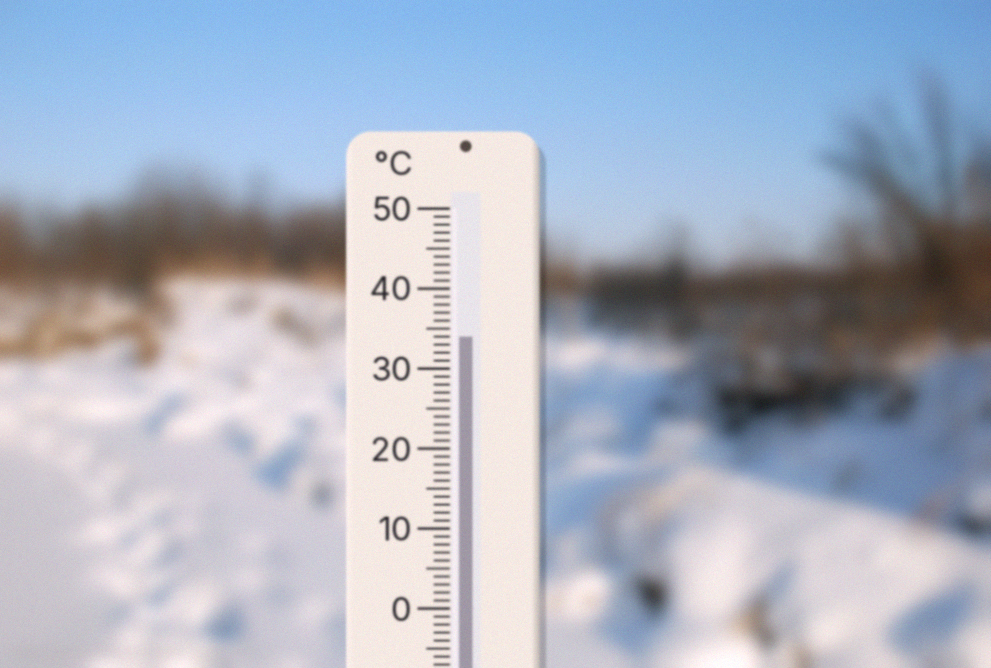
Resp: 34 °C
